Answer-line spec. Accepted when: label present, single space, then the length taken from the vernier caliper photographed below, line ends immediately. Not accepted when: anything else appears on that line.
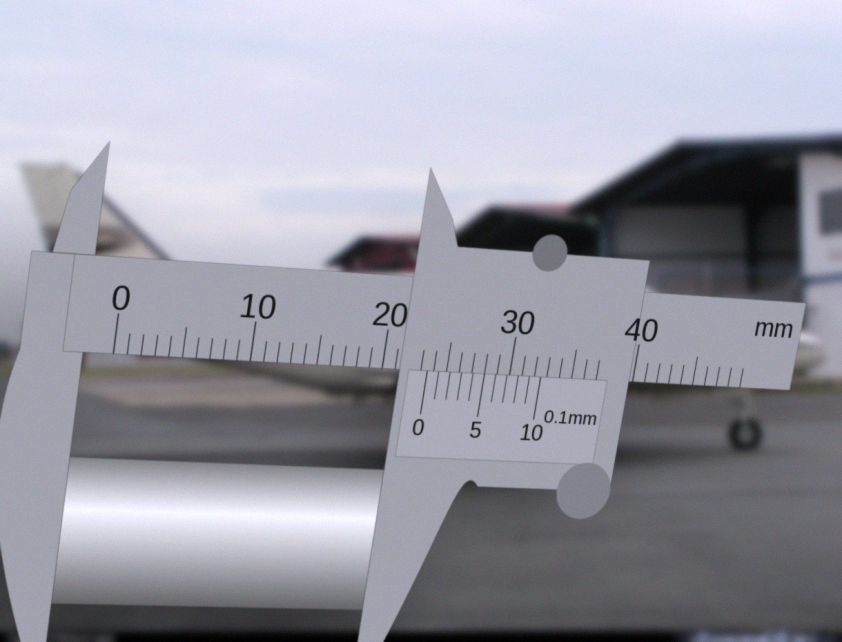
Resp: 23.5 mm
